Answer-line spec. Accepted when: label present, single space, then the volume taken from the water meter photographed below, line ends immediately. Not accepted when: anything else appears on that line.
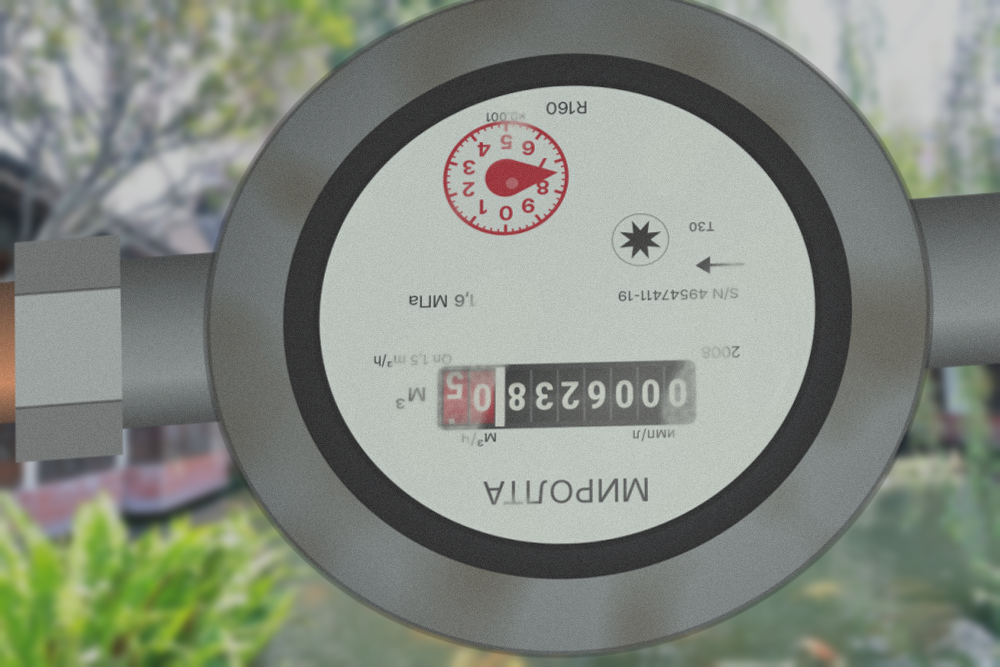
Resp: 6238.047 m³
